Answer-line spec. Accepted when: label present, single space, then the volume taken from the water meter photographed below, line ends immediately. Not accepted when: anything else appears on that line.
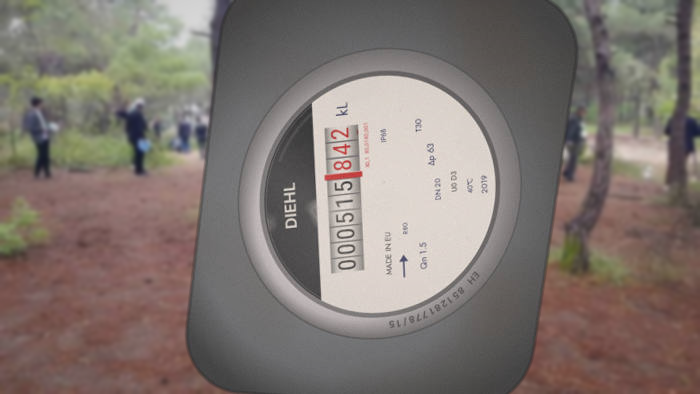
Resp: 515.842 kL
